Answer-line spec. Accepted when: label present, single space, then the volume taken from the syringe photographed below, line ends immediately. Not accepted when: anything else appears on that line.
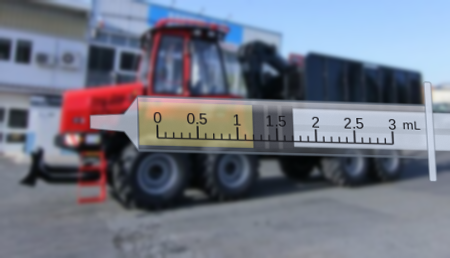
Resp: 1.2 mL
